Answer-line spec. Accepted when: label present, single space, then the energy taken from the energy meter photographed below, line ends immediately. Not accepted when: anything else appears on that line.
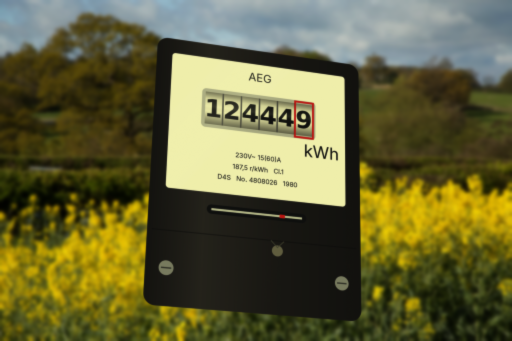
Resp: 12444.9 kWh
